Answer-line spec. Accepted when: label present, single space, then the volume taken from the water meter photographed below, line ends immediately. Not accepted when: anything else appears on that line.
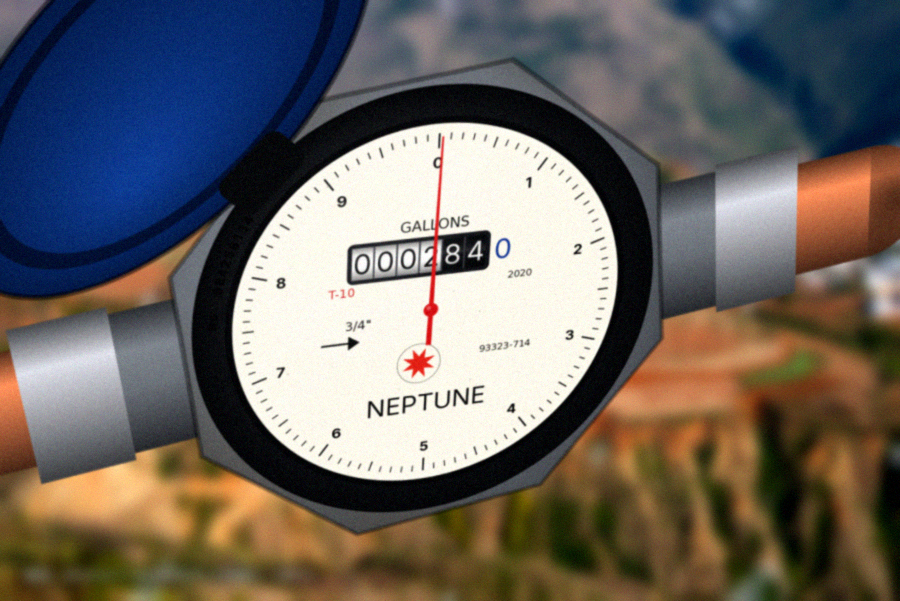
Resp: 2840.0 gal
